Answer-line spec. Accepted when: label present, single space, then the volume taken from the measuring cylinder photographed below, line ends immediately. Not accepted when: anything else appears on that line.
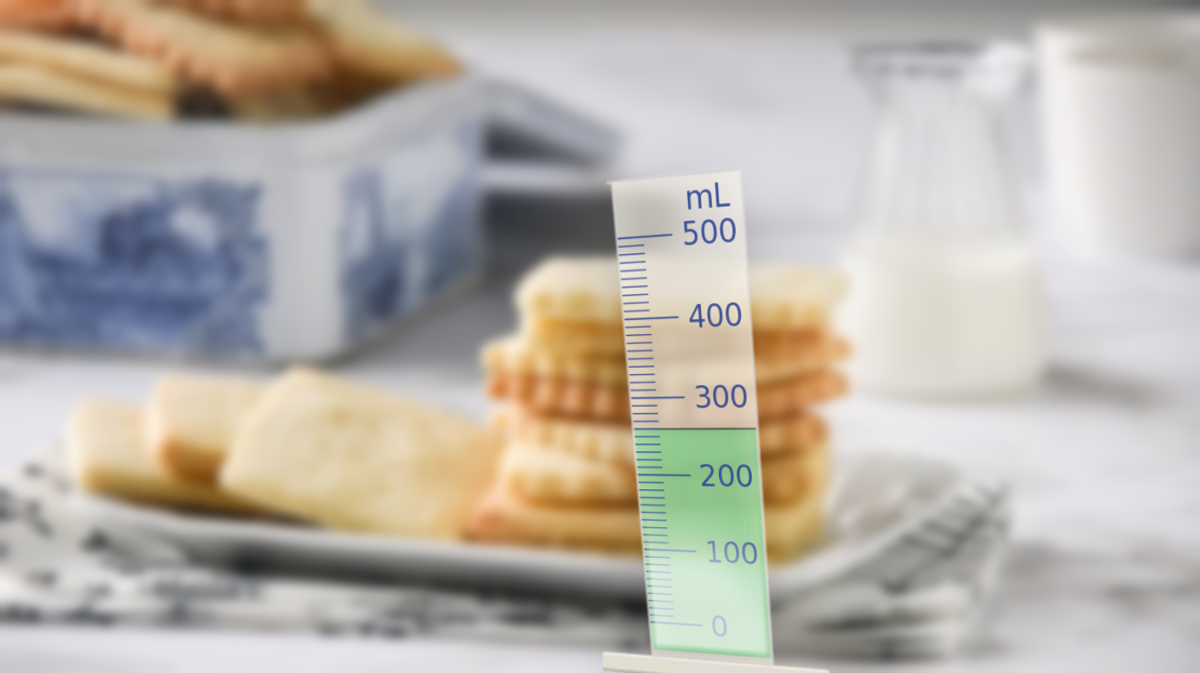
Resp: 260 mL
